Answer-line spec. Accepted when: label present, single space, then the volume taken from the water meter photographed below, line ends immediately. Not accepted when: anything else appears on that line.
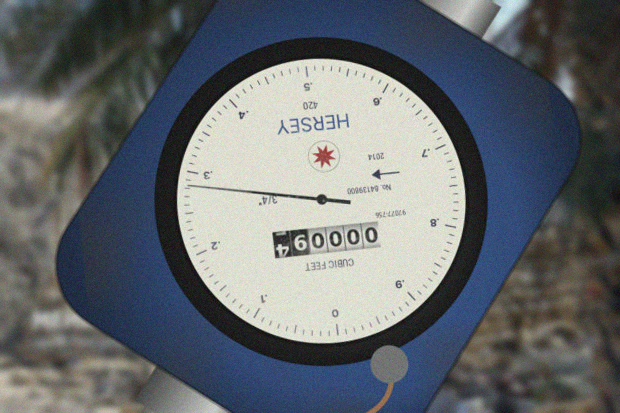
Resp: 94.28 ft³
